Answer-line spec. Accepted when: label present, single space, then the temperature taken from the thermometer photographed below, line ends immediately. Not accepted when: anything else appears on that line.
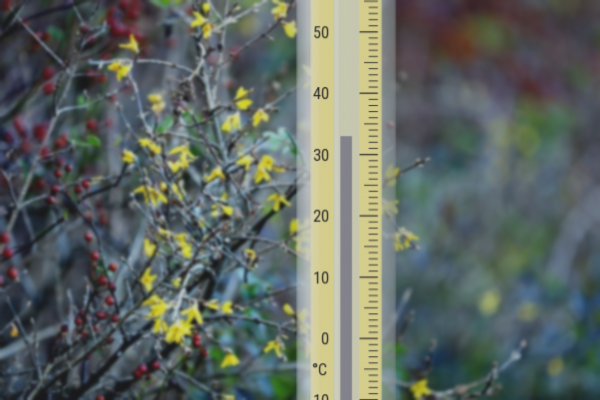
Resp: 33 °C
